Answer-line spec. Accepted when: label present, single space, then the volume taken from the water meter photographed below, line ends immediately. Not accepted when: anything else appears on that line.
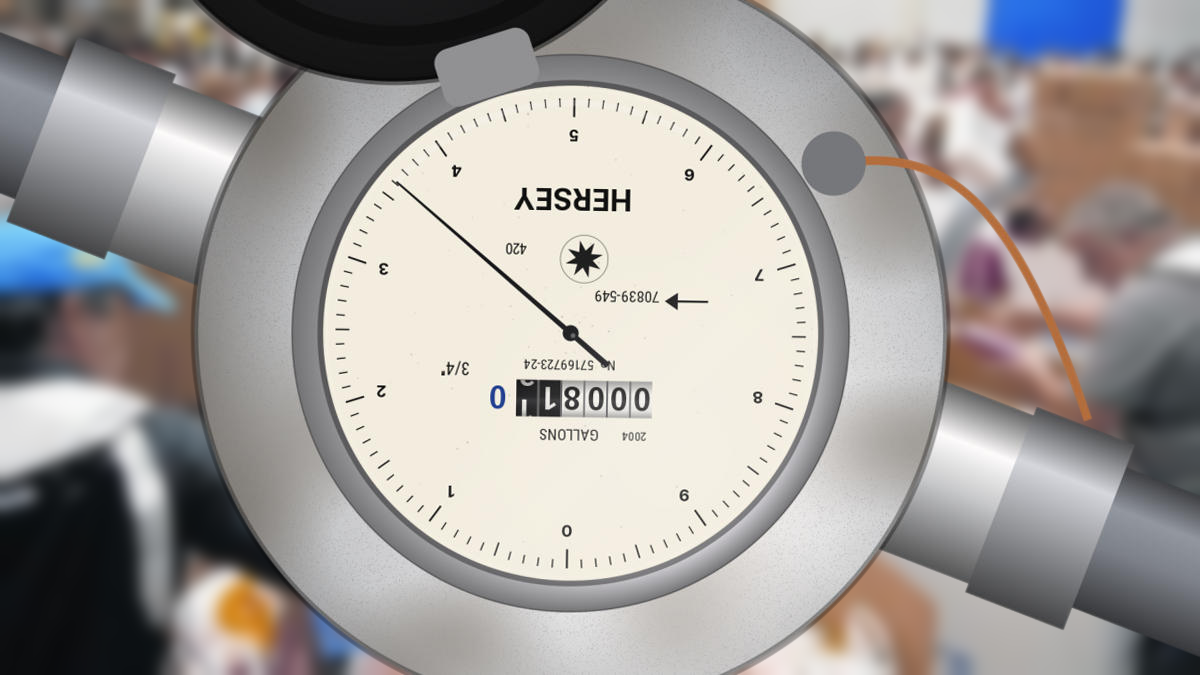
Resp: 8113.6 gal
